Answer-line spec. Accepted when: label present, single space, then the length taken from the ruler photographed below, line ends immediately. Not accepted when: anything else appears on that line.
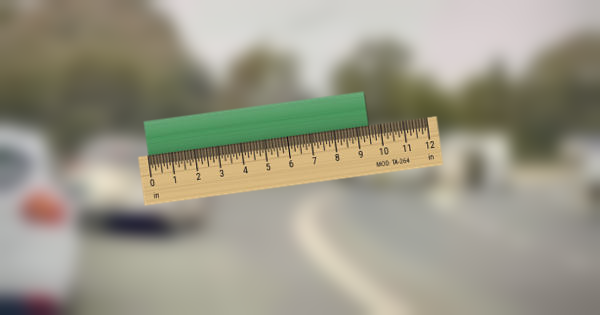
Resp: 9.5 in
